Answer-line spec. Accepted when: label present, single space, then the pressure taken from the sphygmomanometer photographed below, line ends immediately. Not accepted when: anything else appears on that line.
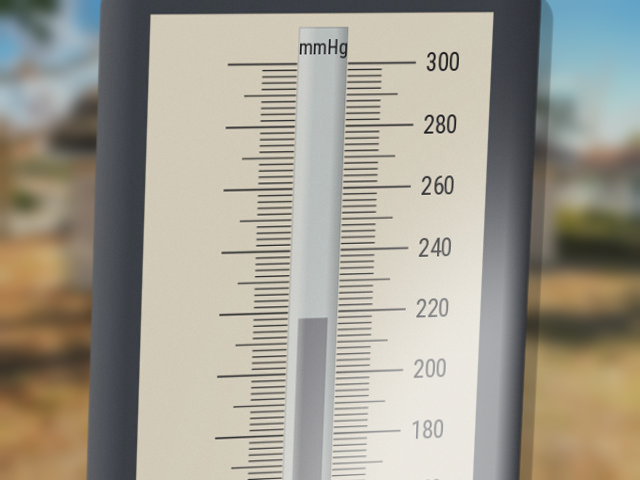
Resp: 218 mmHg
